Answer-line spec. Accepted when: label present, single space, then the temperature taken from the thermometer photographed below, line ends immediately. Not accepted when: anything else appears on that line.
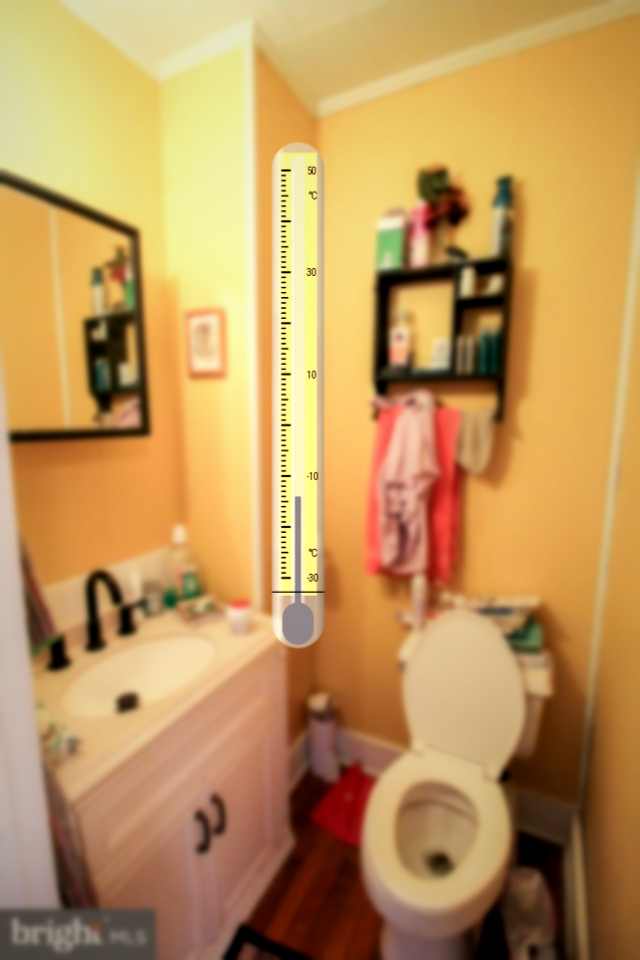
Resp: -14 °C
